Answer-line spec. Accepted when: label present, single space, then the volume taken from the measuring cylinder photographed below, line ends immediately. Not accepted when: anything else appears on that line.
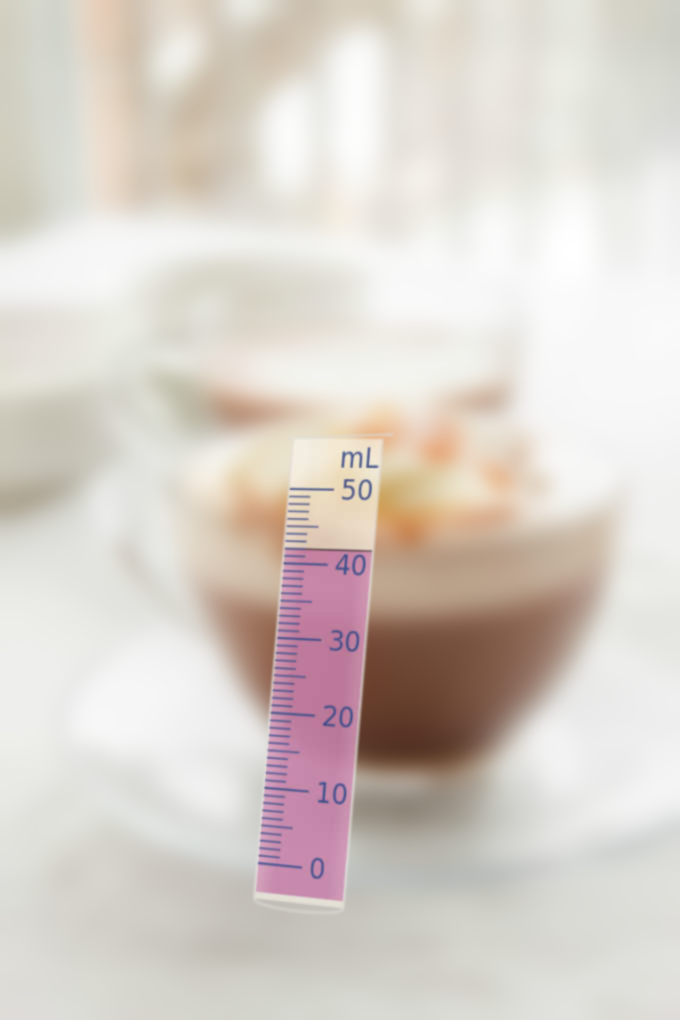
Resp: 42 mL
